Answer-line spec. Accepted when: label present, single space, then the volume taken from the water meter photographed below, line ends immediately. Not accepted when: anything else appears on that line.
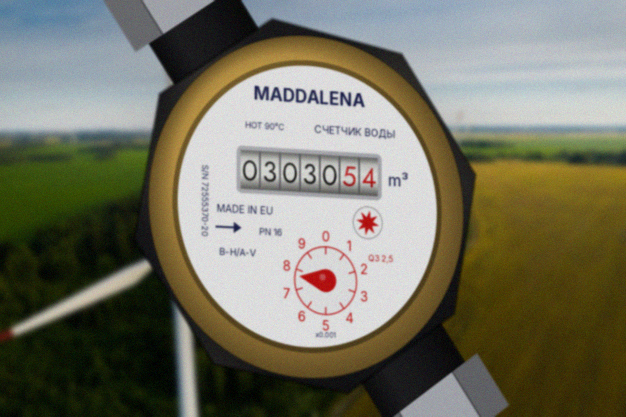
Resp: 3030.547 m³
